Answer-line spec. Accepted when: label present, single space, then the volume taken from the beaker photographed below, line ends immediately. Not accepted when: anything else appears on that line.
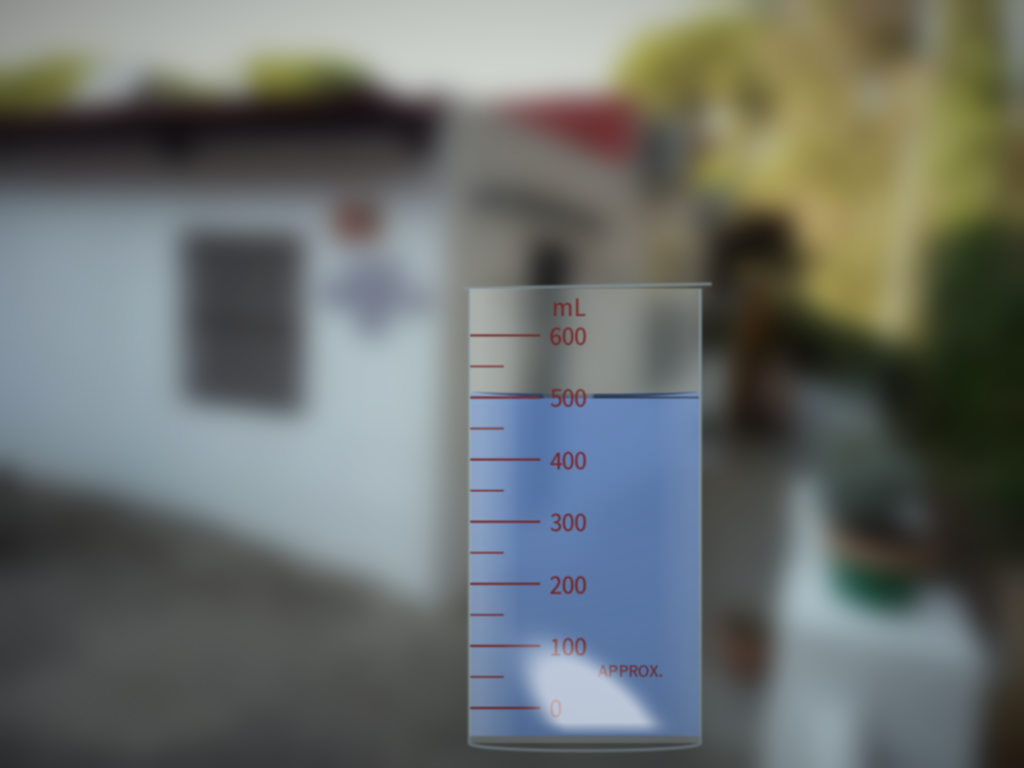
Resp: 500 mL
